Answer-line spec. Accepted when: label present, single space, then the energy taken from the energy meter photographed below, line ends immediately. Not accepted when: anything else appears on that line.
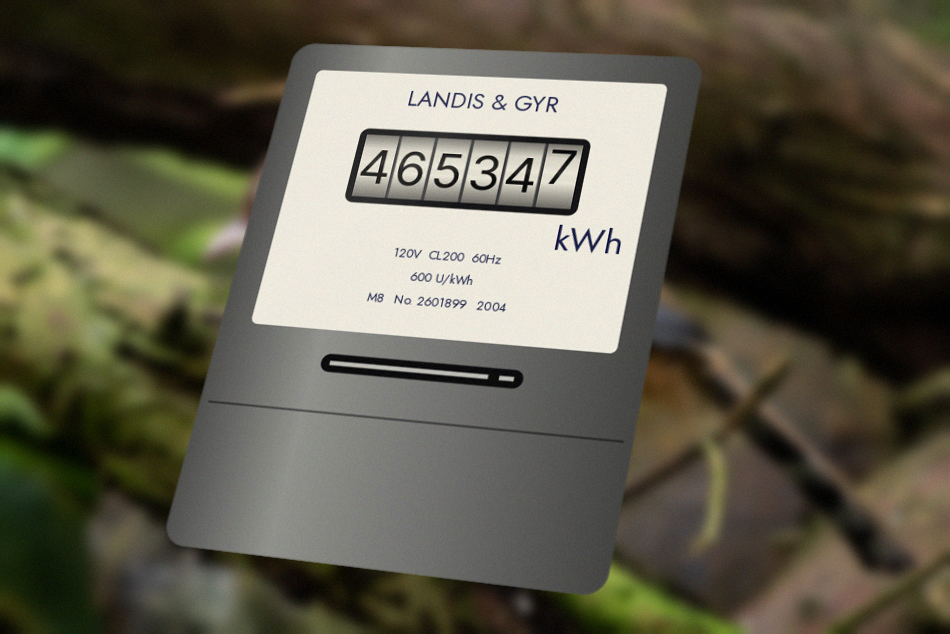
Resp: 465347 kWh
